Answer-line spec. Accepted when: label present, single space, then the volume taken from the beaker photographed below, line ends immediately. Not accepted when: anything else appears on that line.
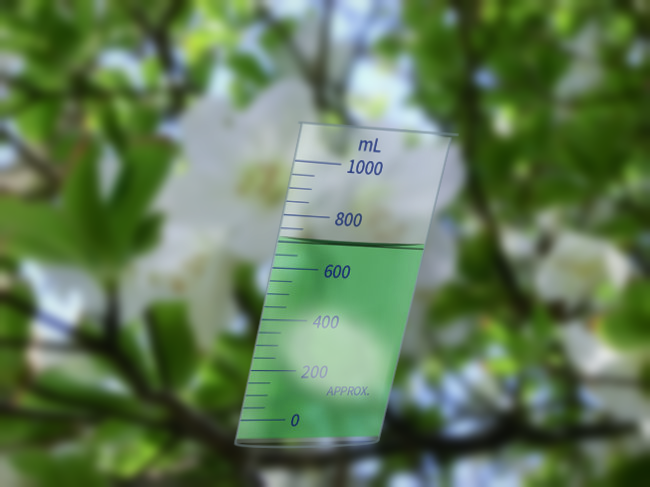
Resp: 700 mL
